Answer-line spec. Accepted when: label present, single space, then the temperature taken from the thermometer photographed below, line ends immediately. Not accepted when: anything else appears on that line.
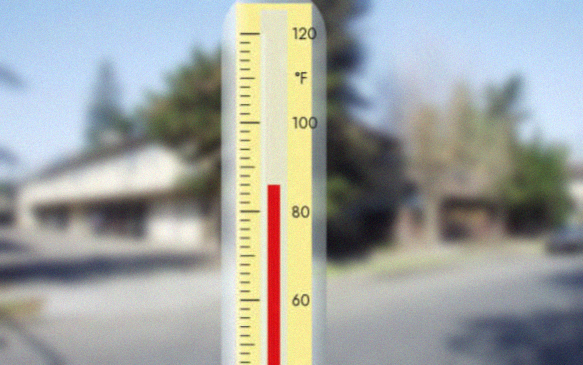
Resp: 86 °F
